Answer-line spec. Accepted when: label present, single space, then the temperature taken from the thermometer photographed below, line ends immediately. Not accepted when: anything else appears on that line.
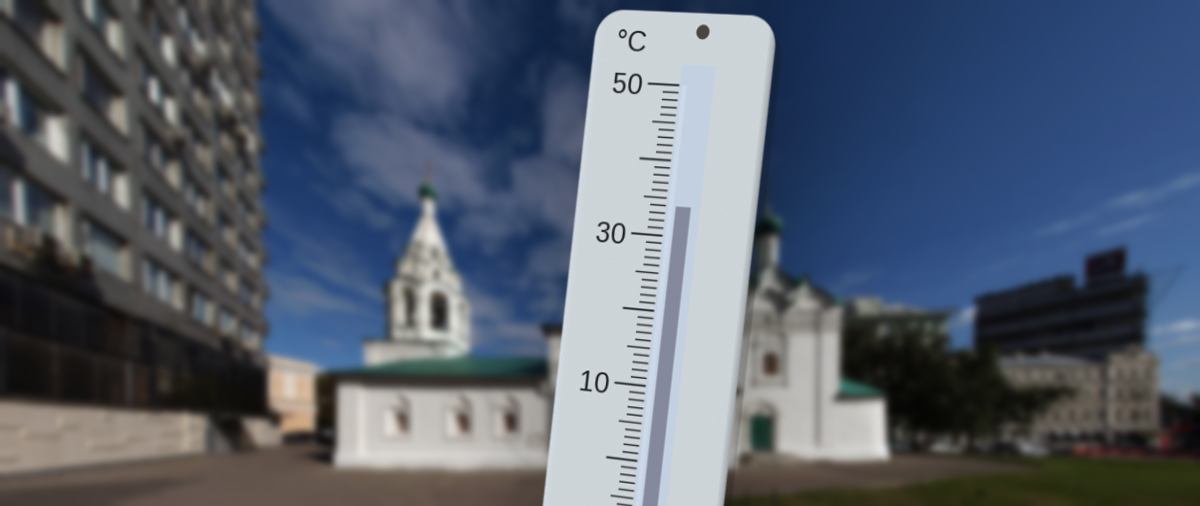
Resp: 34 °C
